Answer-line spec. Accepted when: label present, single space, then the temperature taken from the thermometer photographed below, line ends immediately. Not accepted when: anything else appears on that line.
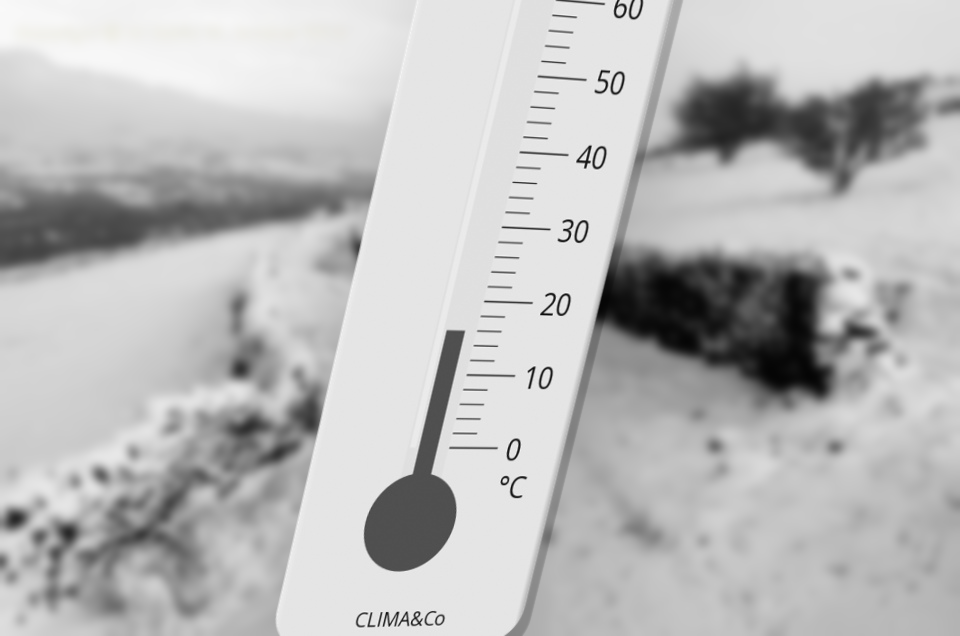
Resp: 16 °C
